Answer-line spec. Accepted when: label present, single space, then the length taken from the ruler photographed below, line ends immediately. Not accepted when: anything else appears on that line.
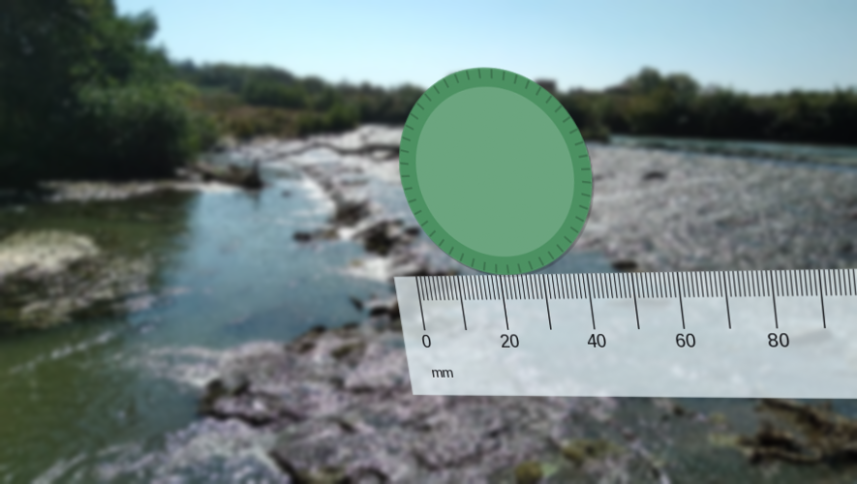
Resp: 44 mm
